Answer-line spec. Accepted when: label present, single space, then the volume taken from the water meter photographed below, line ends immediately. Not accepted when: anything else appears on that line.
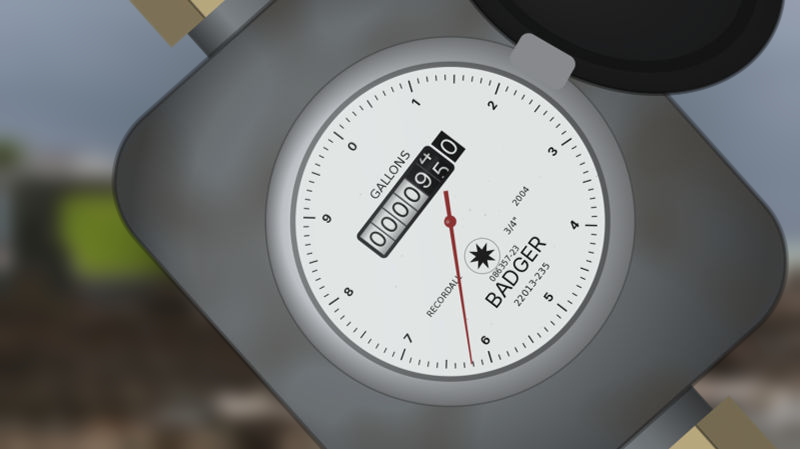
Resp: 946.2 gal
